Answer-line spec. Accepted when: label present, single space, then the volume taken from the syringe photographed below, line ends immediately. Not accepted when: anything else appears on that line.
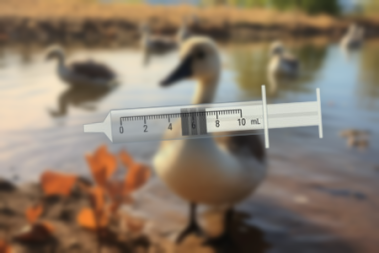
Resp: 5 mL
